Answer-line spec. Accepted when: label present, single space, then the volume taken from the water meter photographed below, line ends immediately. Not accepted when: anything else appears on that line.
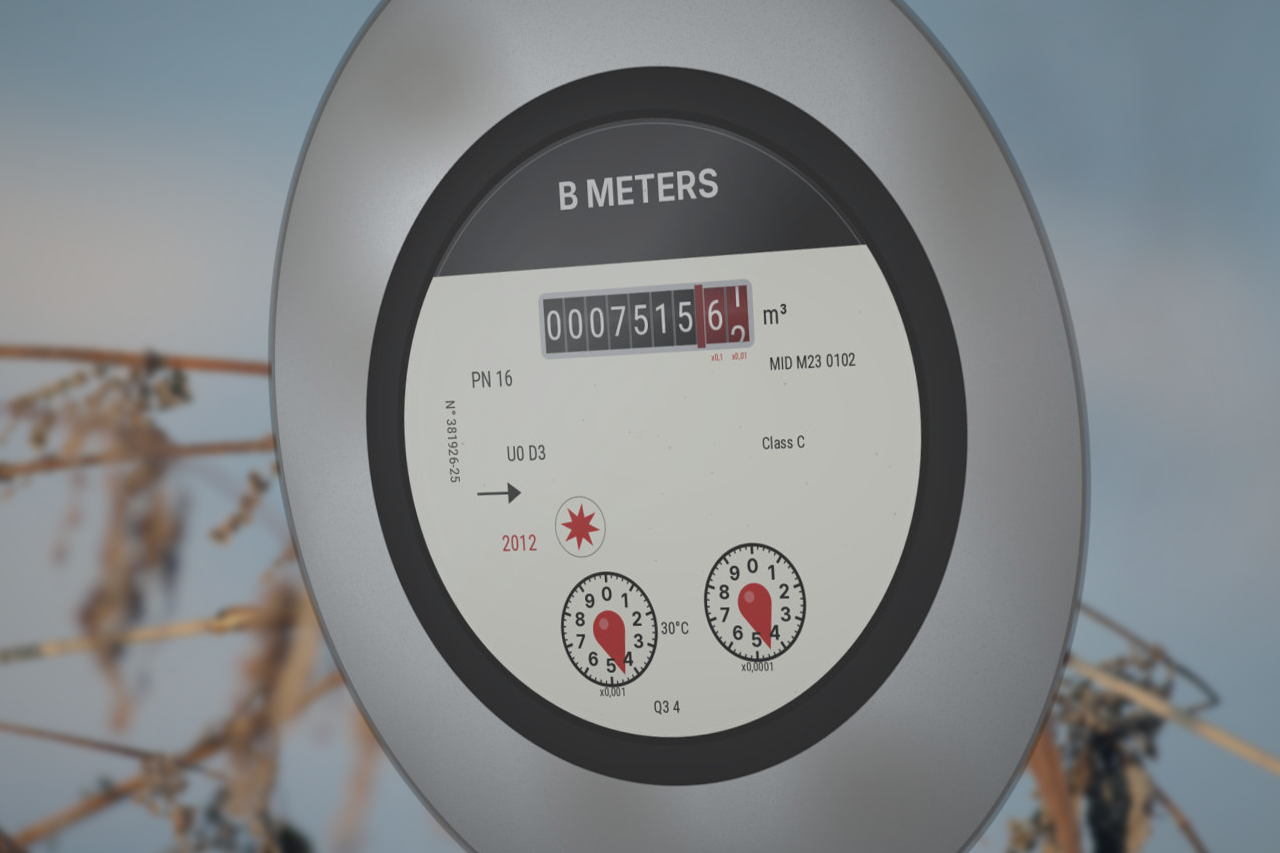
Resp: 7515.6144 m³
